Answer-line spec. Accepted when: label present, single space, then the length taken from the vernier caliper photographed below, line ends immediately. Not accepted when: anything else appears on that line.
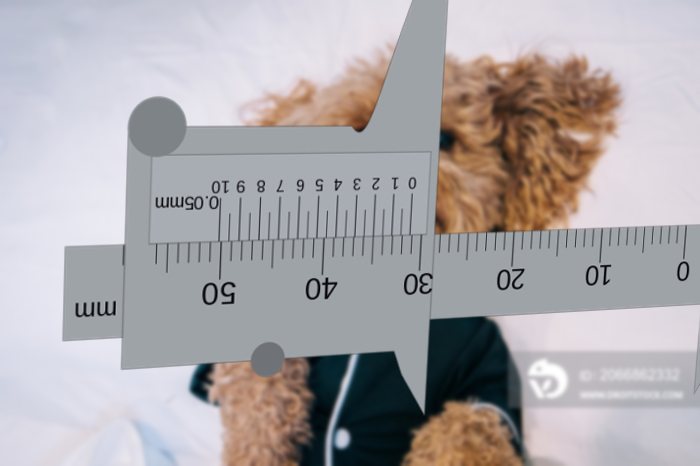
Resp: 31.2 mm
